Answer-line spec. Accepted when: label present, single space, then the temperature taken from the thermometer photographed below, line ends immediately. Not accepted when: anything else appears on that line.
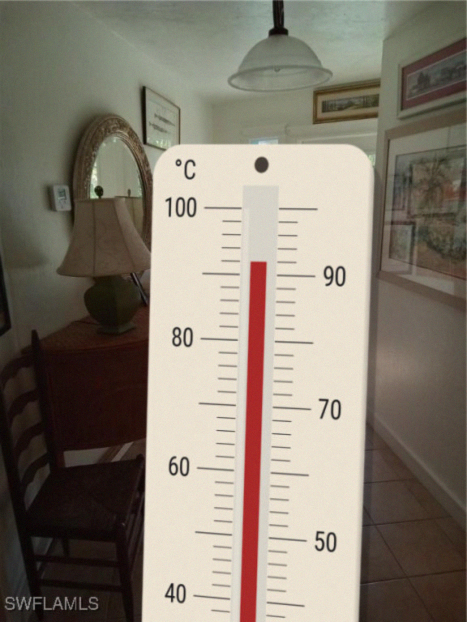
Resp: 92 °C
